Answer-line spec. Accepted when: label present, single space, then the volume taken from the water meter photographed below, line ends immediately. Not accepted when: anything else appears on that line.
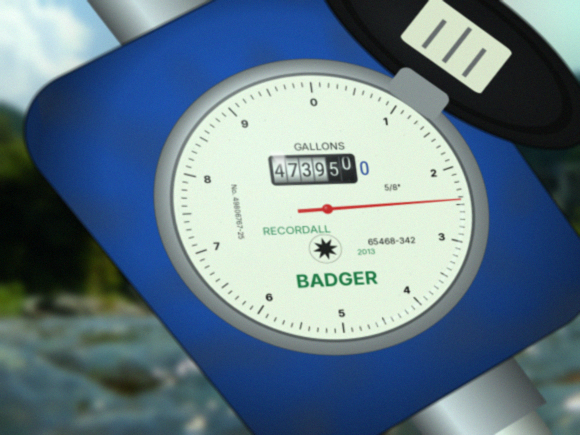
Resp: 4739502.4 gal
